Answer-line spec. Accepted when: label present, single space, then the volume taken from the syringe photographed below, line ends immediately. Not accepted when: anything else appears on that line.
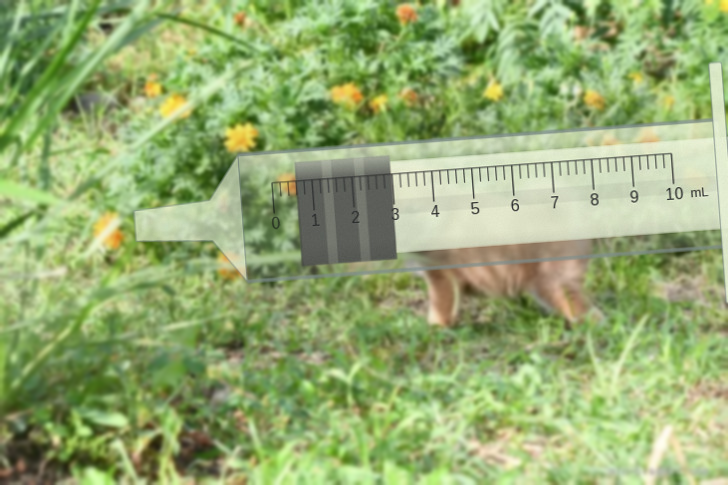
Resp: 0.6 mL
